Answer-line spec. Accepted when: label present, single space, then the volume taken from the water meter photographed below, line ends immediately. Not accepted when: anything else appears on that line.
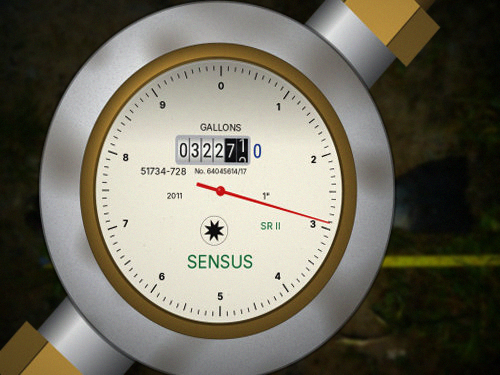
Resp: 322712.9 gal
